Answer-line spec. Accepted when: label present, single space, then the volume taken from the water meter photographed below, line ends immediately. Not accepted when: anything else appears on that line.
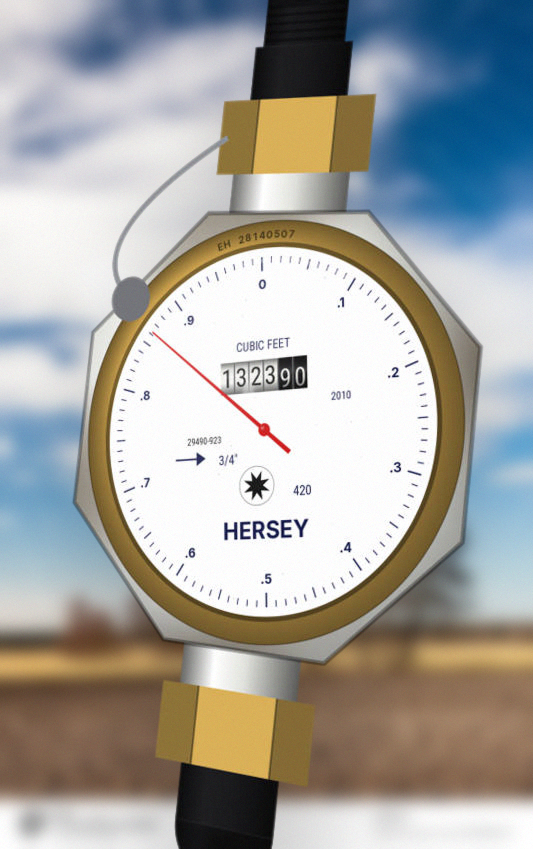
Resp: 132389.86 ft³
